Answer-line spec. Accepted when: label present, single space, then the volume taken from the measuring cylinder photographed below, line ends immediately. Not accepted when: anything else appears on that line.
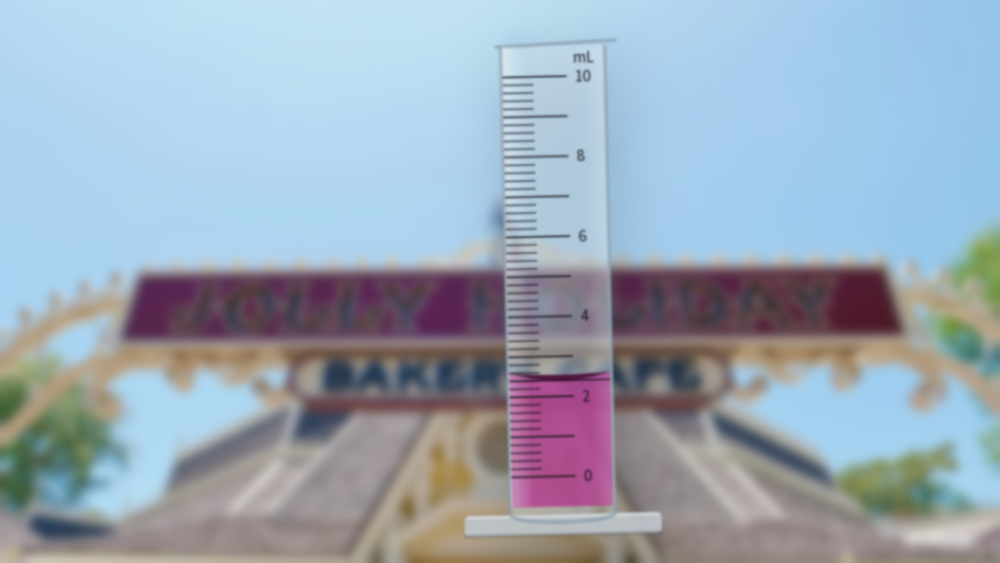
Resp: 2.4 mL
